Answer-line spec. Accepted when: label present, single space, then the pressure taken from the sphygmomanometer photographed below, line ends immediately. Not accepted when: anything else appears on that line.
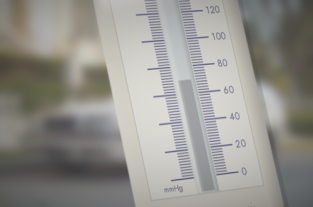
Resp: 70 mmHg
